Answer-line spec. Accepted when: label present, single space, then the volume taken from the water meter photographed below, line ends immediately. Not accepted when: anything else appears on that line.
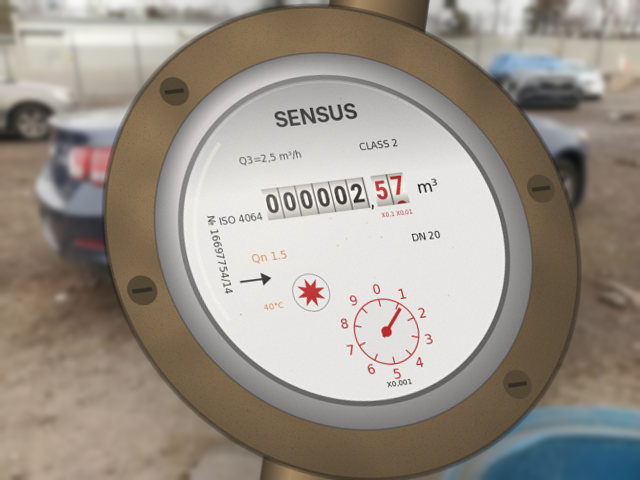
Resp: 2.571 m³
